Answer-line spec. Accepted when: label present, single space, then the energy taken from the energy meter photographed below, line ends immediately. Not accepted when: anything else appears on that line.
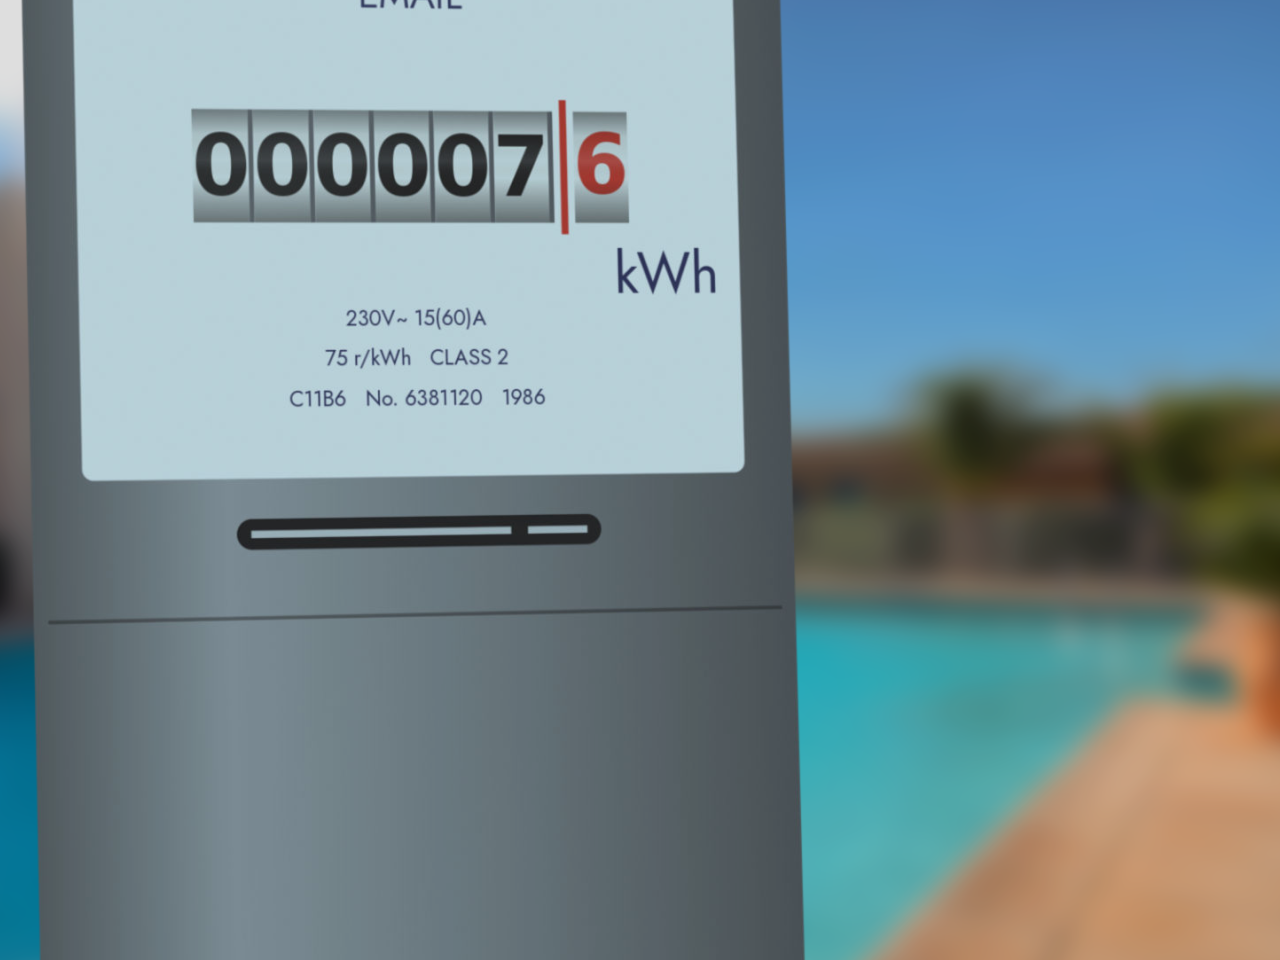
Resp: 7.6 kWh
